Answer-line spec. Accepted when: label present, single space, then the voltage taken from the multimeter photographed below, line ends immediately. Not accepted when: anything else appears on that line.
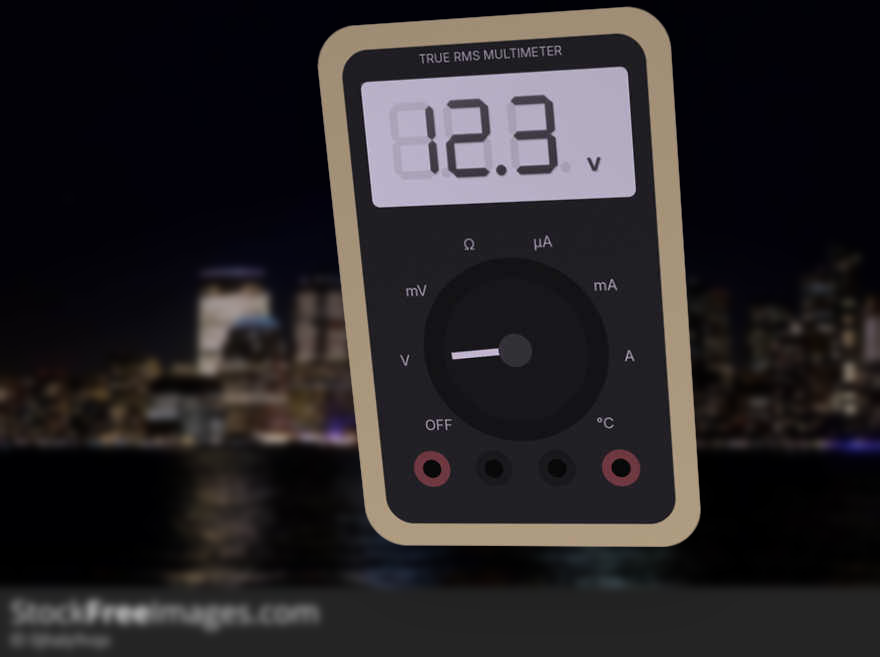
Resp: 12.3 V
